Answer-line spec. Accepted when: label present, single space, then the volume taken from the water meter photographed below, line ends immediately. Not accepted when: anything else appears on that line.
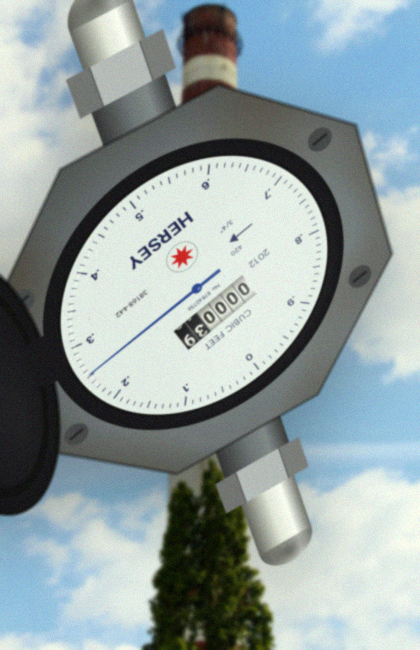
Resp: 39.25 ft³
